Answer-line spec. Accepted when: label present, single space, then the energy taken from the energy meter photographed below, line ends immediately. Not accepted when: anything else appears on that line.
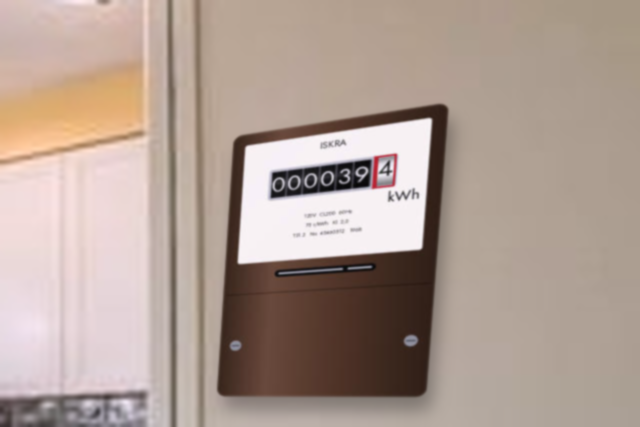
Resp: 39.4 kWh
